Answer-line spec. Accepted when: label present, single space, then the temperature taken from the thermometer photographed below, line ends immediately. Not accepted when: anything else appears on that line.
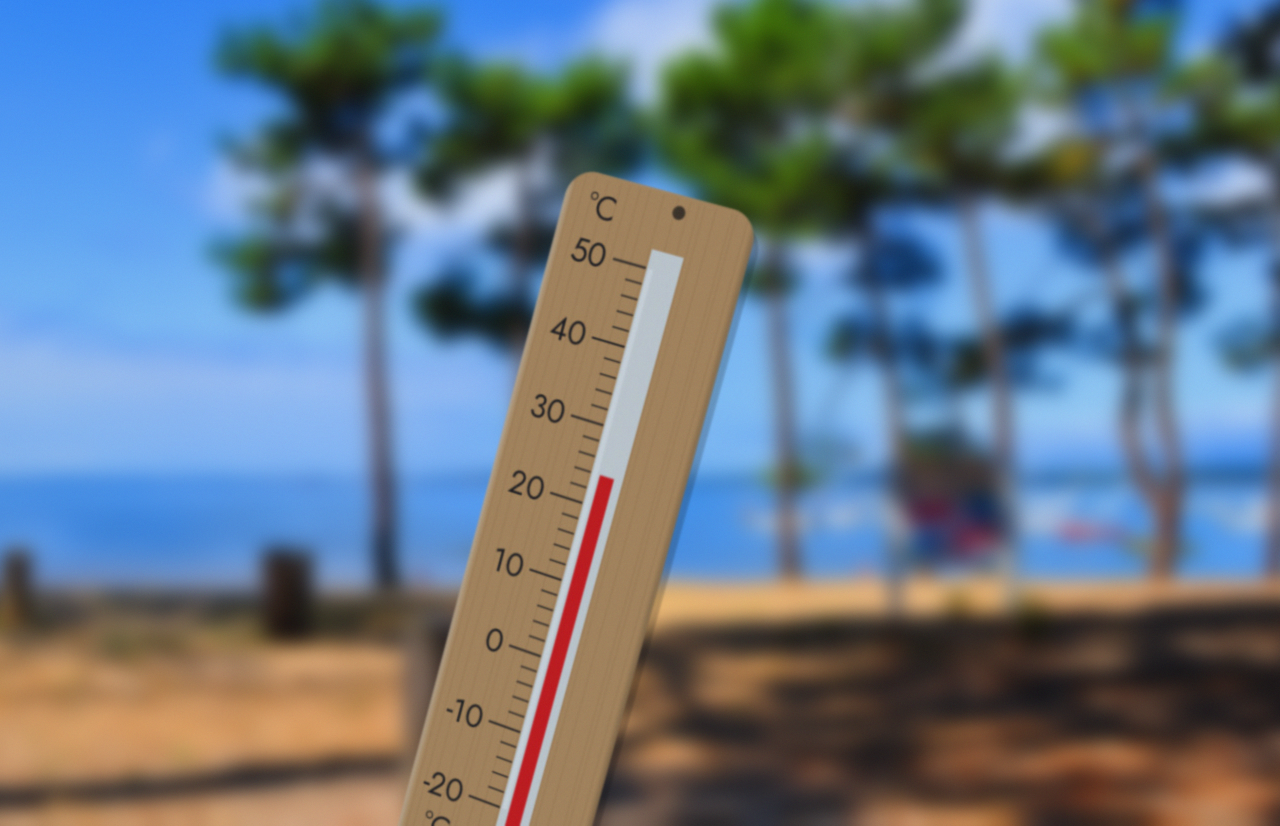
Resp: 24 °C
